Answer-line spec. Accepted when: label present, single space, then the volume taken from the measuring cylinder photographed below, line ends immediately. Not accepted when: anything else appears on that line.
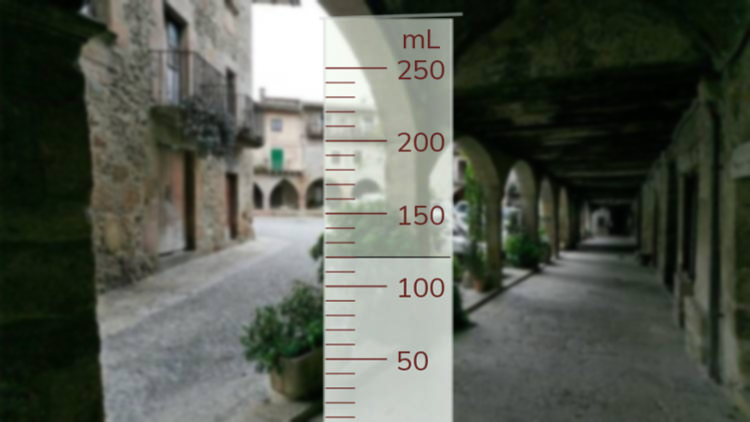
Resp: 120 mL
